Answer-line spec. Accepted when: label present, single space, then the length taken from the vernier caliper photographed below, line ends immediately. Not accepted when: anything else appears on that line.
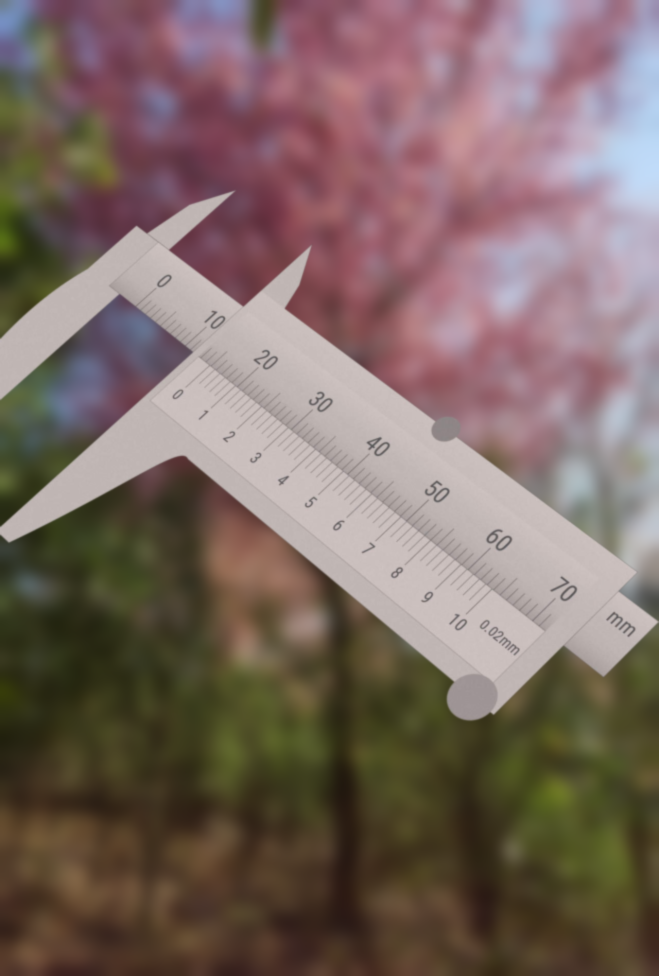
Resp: 14.8 mm
